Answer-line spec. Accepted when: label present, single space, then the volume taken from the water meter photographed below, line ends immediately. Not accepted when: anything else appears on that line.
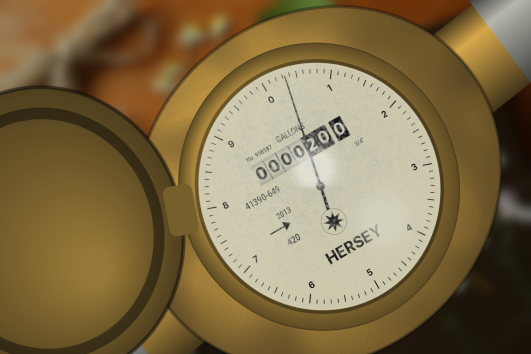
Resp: 200.3 gal
